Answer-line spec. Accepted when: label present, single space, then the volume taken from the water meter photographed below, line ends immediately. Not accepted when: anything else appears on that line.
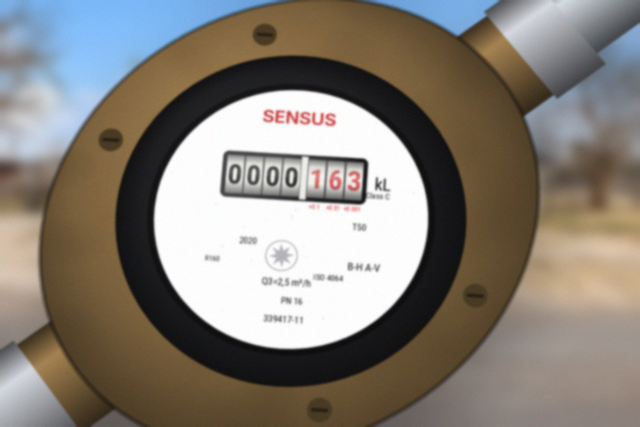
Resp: 0.163 kL
